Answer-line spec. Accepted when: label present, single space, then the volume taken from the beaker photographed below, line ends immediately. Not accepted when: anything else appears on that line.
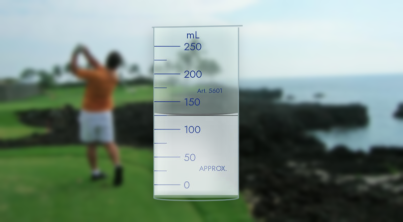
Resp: 125 mL
